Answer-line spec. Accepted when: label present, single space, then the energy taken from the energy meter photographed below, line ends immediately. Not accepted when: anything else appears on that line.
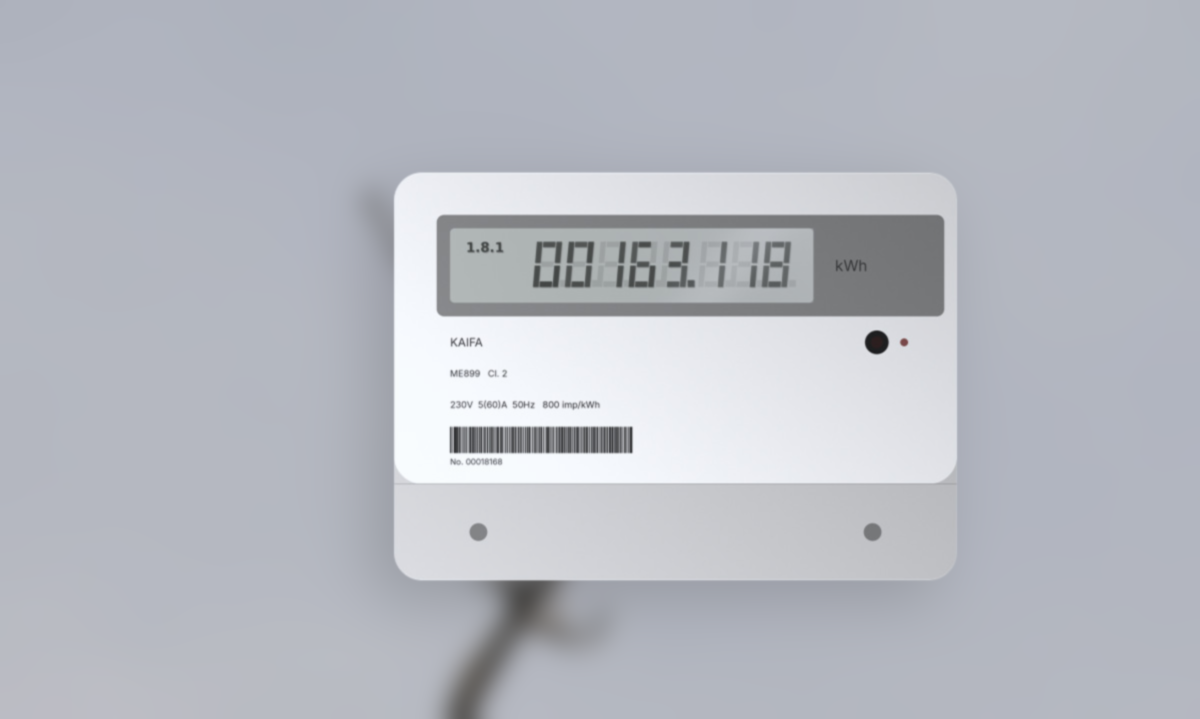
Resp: 163.118 kWh
